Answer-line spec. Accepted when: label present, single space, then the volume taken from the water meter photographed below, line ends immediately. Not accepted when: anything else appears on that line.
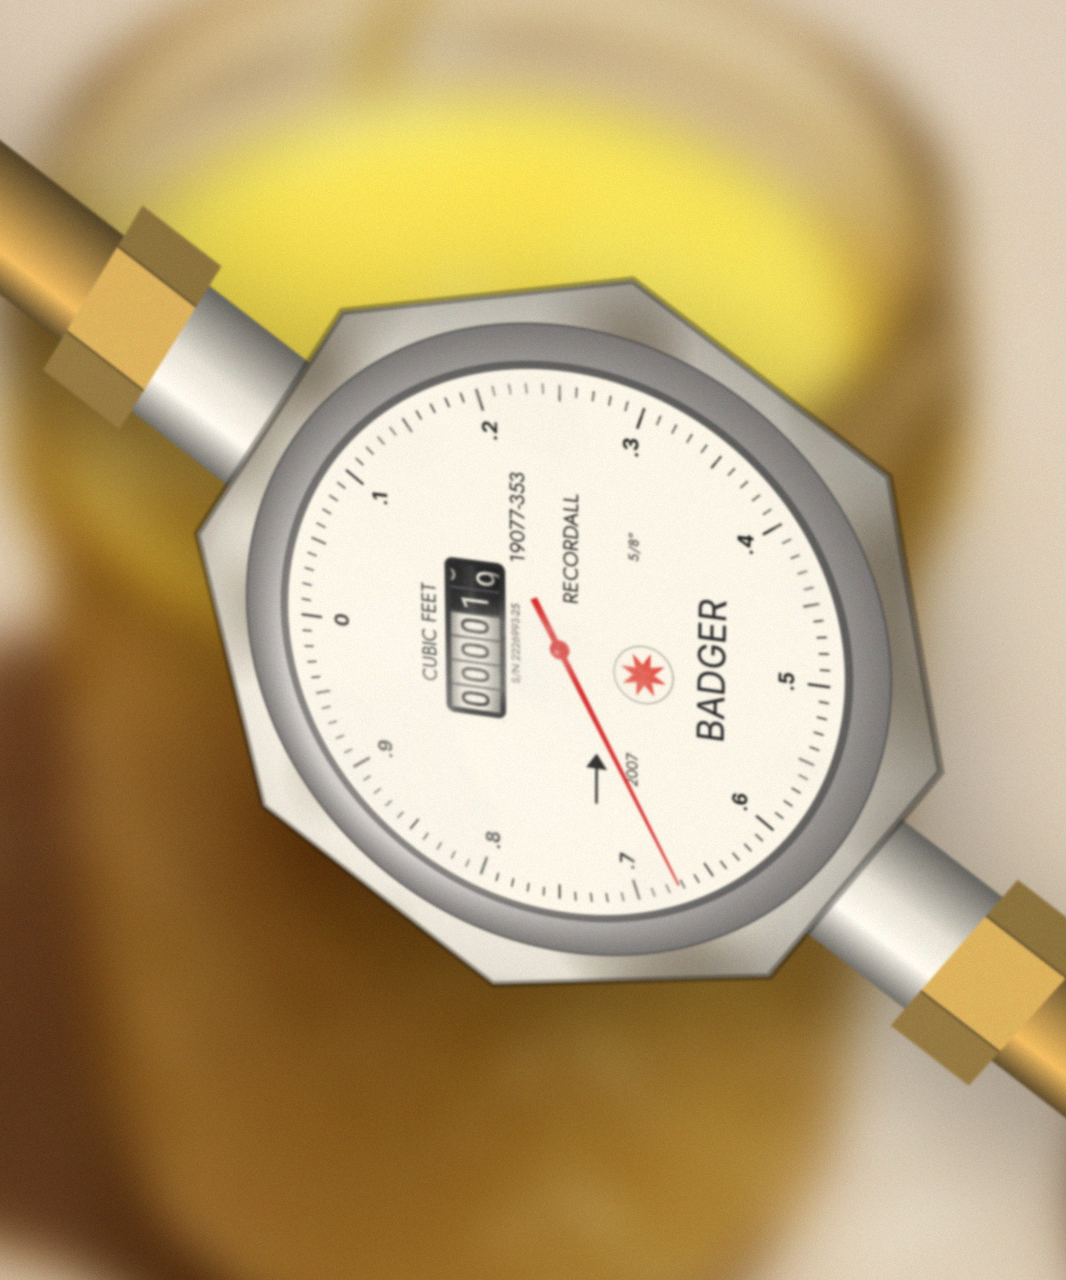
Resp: 18.67 ft³
